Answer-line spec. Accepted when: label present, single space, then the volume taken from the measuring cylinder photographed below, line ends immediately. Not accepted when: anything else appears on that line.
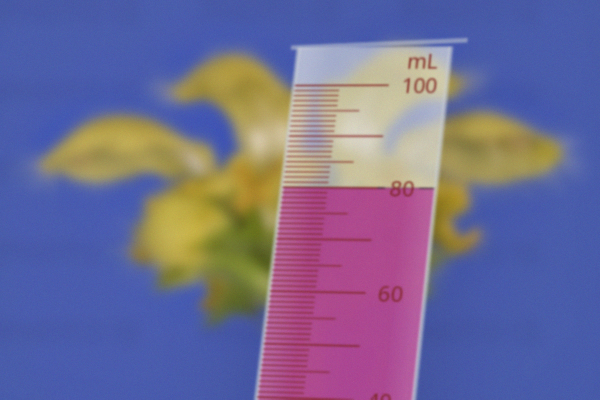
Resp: 80 mL
